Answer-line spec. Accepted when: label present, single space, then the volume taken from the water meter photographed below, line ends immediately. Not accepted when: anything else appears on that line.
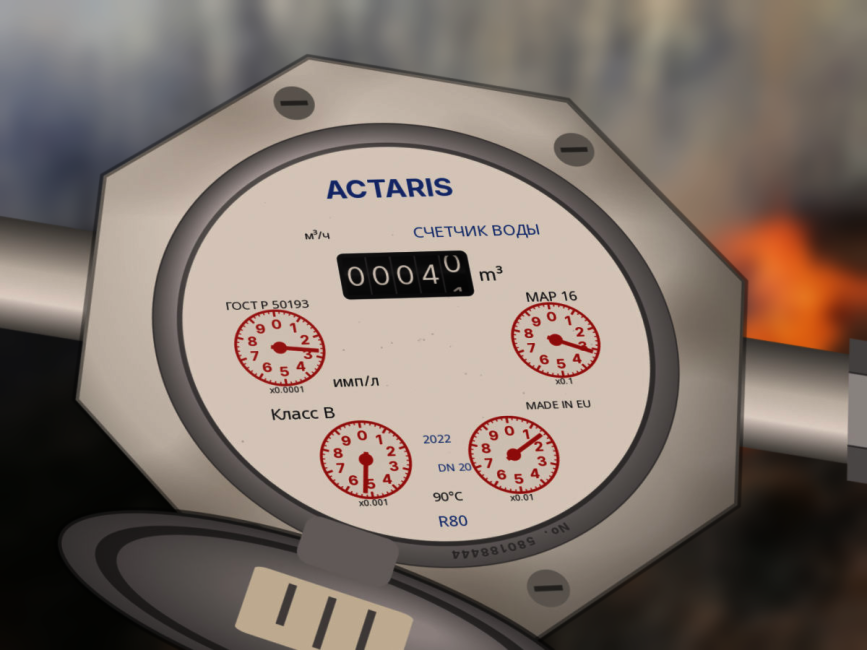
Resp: 40.3152 m³
